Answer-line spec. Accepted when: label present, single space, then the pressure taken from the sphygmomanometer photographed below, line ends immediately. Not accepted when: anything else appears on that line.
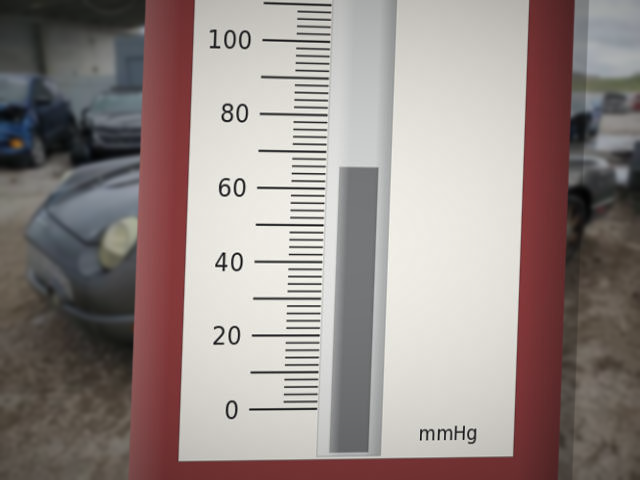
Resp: 66 mmHg
